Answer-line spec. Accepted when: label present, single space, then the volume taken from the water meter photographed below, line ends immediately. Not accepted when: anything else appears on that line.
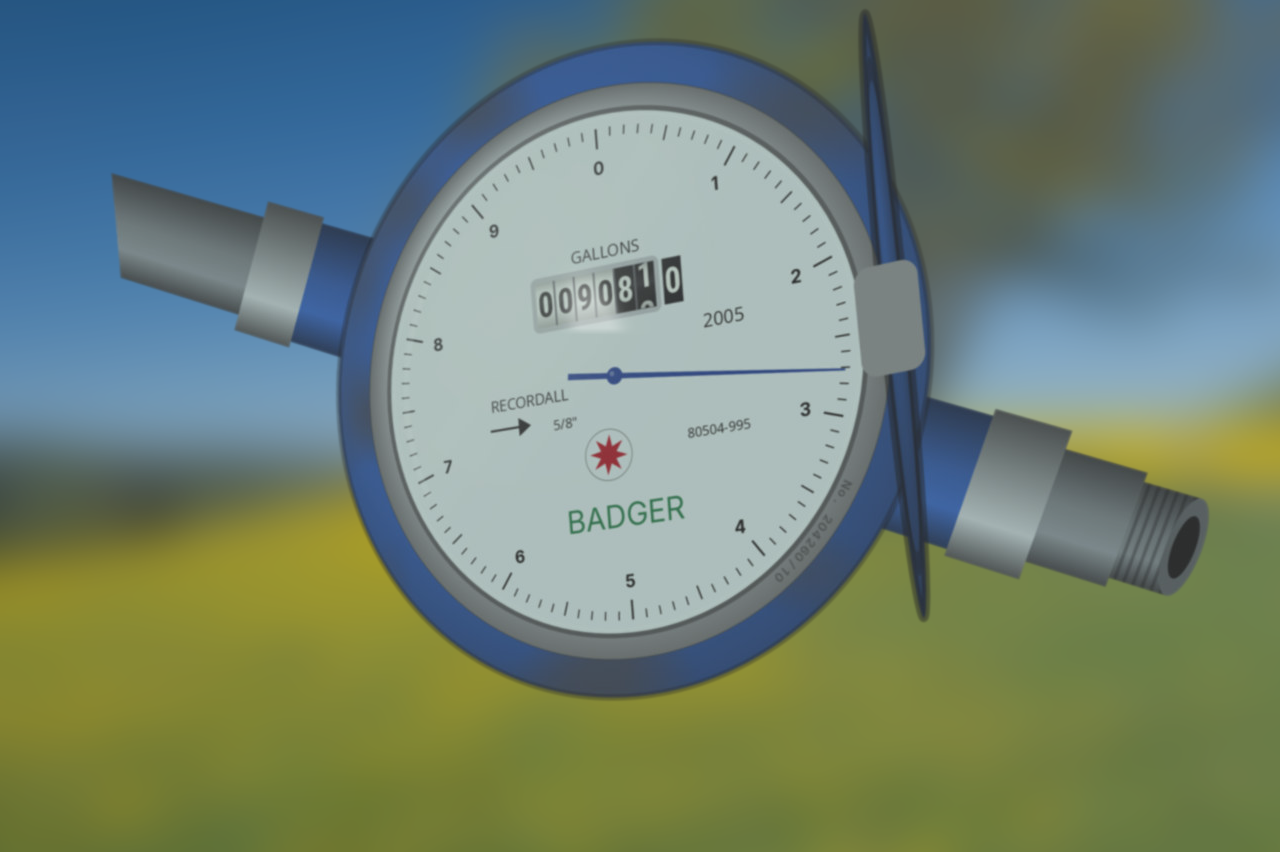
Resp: 90812.7 gal
